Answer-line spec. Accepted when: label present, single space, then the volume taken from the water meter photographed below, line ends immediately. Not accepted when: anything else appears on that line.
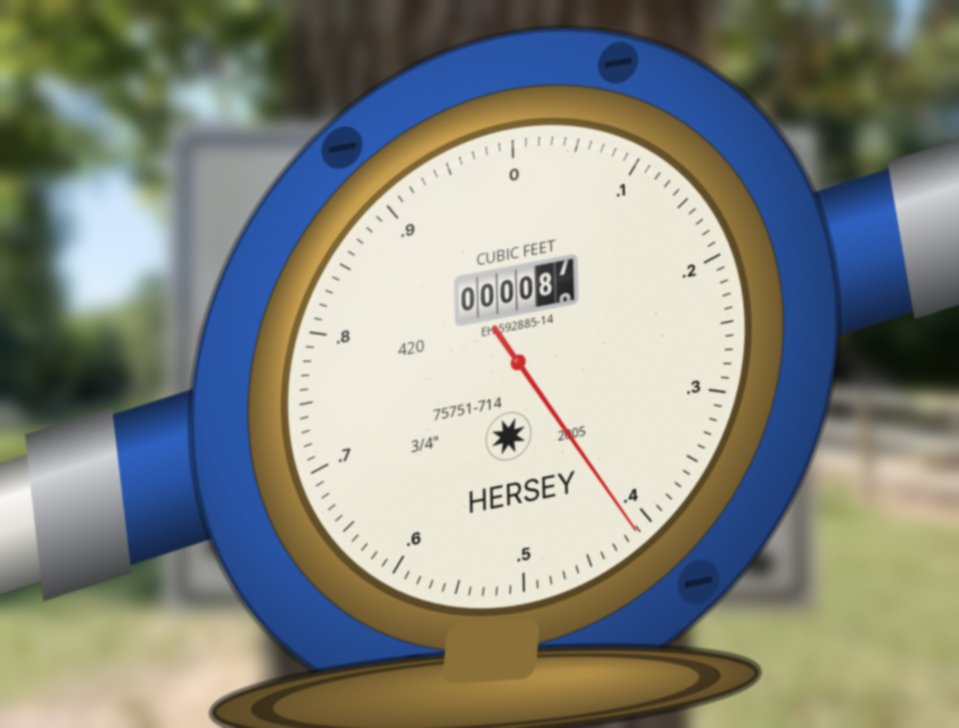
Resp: 87.41 ft³
